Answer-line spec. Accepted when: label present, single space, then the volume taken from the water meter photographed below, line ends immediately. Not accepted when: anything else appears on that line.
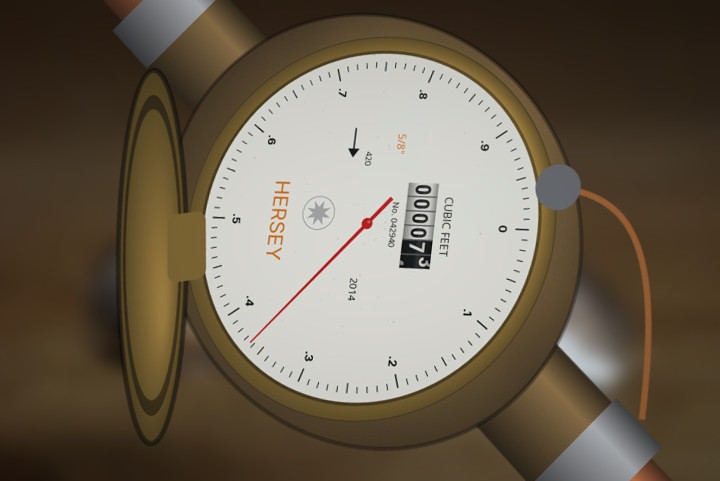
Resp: 73.36 ft³
